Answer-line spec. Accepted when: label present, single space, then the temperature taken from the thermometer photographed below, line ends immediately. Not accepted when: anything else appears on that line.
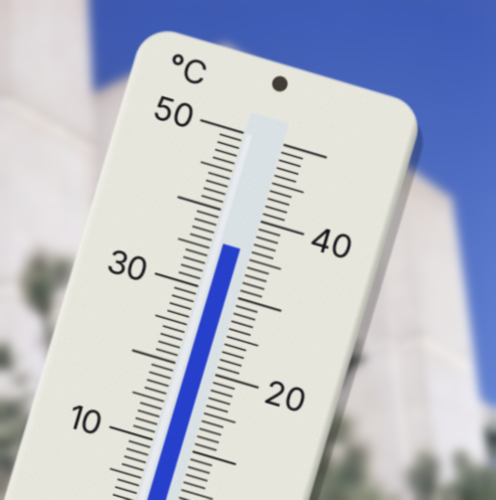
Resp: 36 °C
